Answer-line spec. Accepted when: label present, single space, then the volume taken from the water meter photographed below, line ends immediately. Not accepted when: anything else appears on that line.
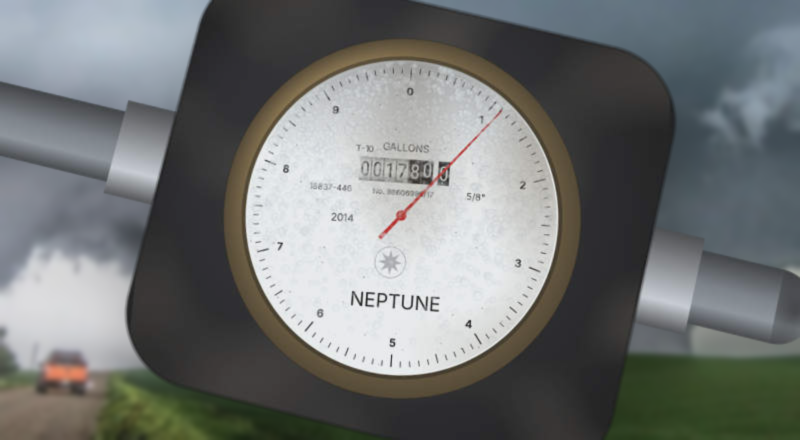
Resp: 17801.1 gal
